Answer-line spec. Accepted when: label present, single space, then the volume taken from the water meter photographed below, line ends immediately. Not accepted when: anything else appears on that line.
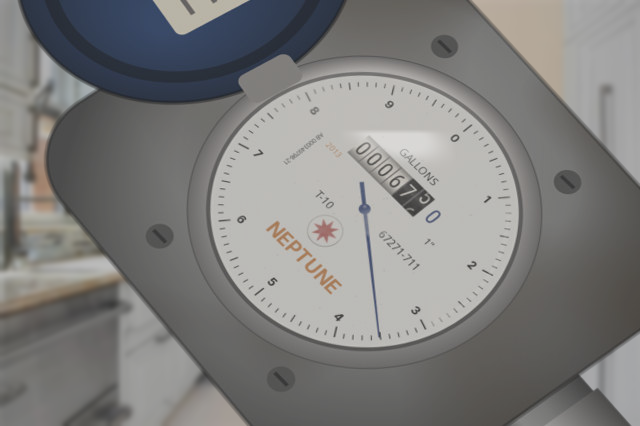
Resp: 6753.5 gal
